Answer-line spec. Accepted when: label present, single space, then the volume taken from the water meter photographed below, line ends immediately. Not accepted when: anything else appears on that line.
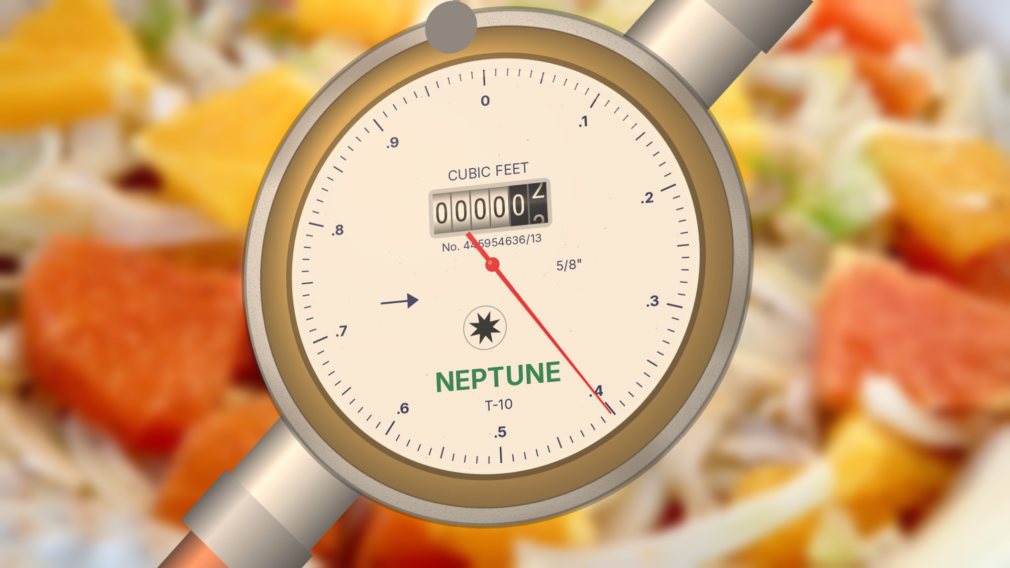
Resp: 2.40 ft³
